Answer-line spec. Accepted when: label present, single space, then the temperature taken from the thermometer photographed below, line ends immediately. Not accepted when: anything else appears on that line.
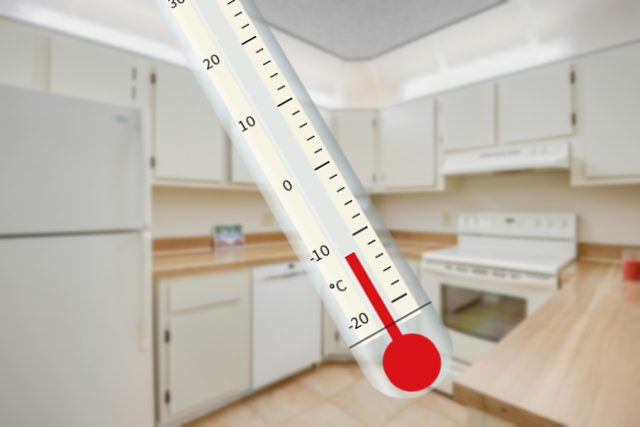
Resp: -12 °C
